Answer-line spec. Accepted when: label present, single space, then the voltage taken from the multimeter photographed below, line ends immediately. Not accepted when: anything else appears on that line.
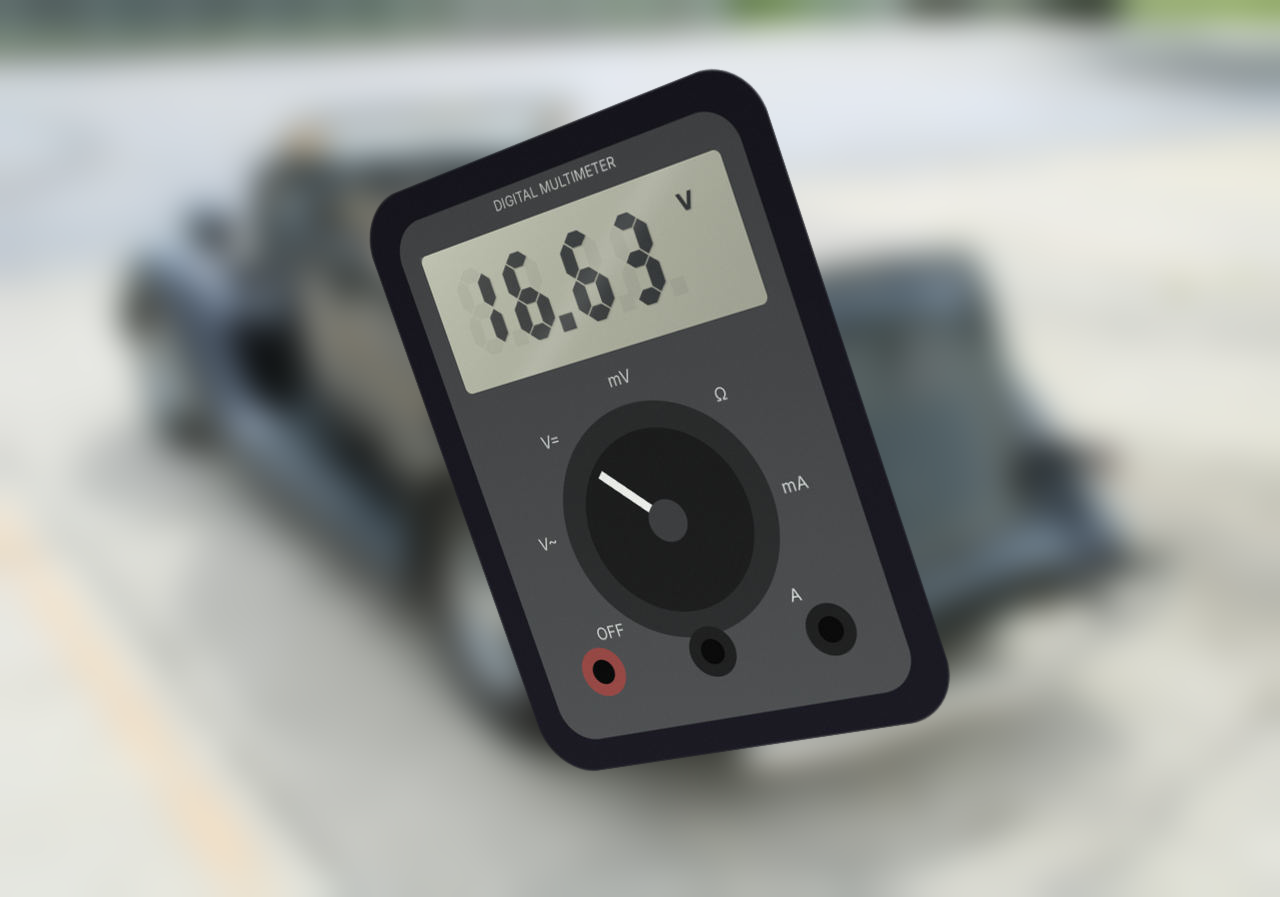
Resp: 16.63 V
